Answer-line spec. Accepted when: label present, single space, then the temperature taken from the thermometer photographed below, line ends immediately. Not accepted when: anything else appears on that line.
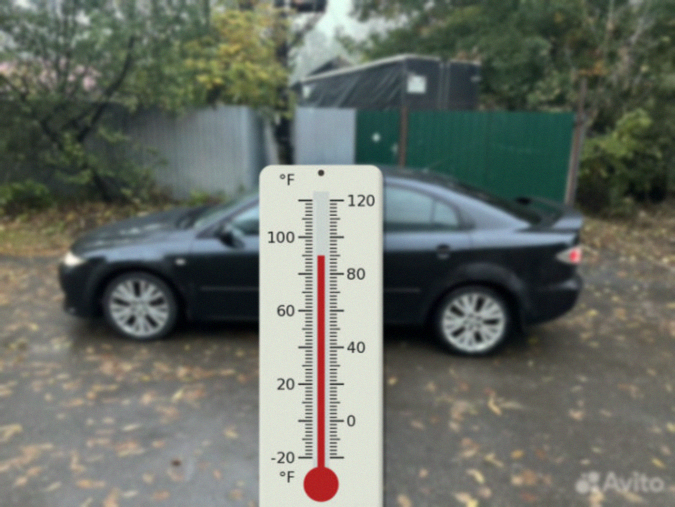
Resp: 90 °F
